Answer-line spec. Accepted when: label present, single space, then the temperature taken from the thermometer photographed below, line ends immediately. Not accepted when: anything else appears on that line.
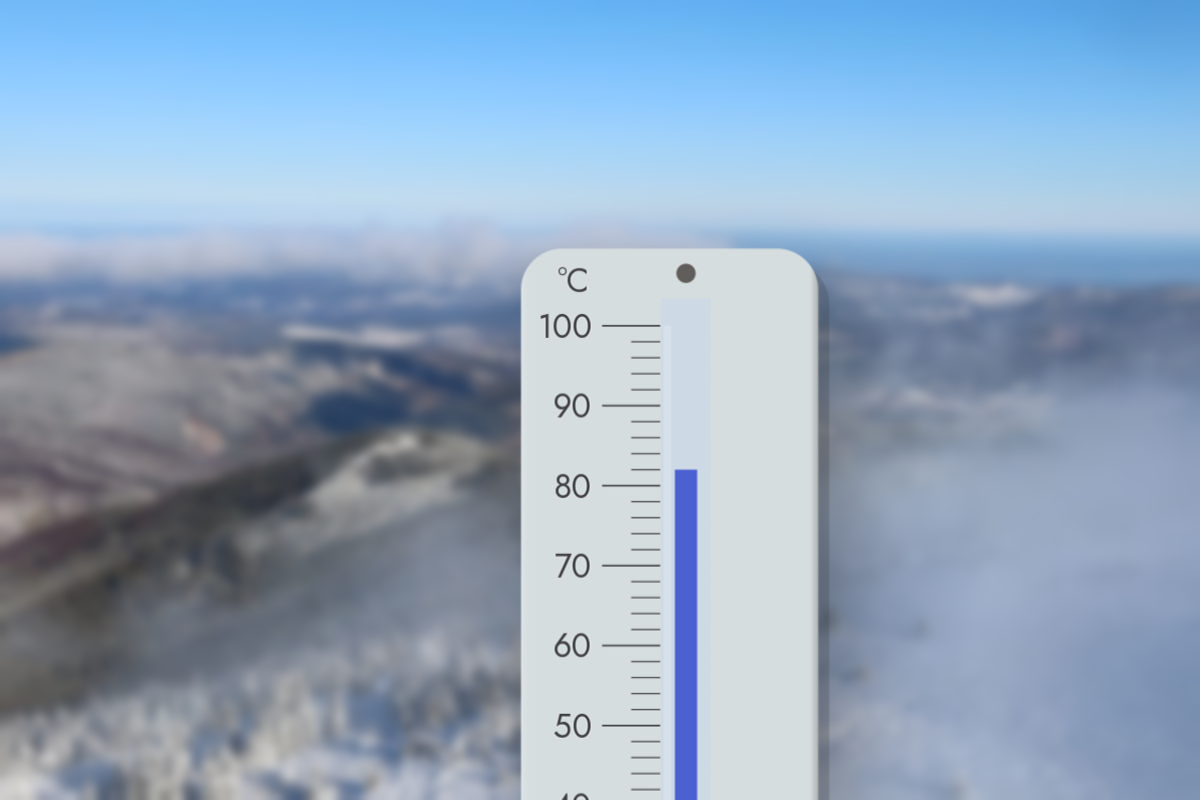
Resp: 82 °C
